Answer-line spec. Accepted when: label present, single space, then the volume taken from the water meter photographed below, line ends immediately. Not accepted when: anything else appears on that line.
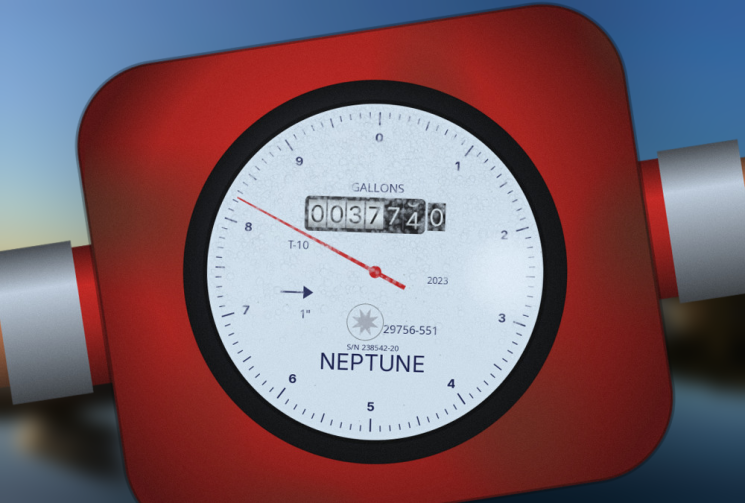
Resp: 37738.2 gal
